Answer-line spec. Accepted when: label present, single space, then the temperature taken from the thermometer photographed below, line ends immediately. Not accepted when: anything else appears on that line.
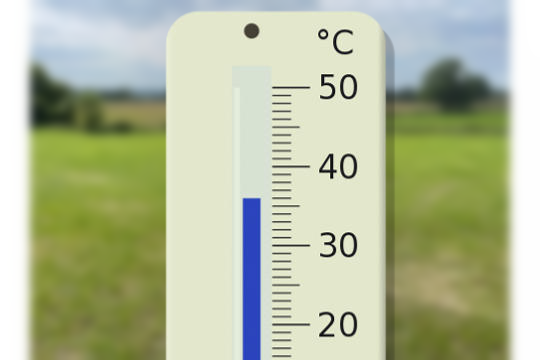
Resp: 36 °C
